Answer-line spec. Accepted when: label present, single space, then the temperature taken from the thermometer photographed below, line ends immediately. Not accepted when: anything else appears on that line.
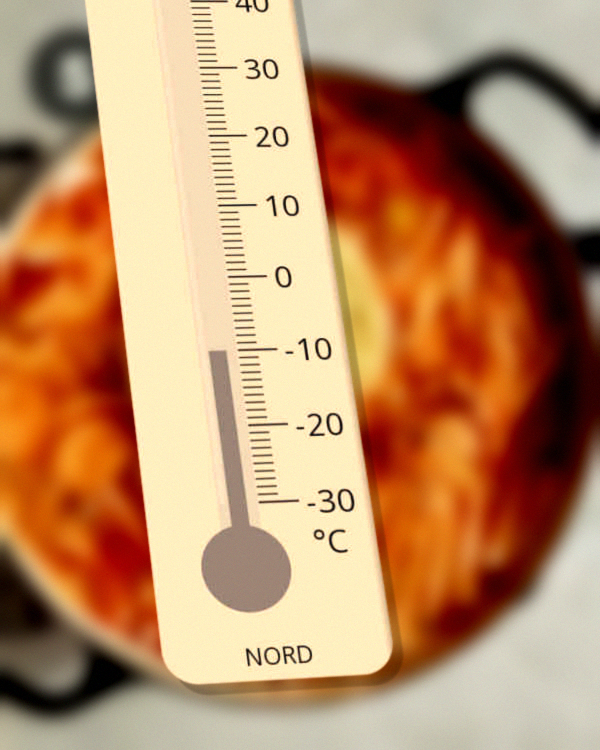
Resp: -10 °C
